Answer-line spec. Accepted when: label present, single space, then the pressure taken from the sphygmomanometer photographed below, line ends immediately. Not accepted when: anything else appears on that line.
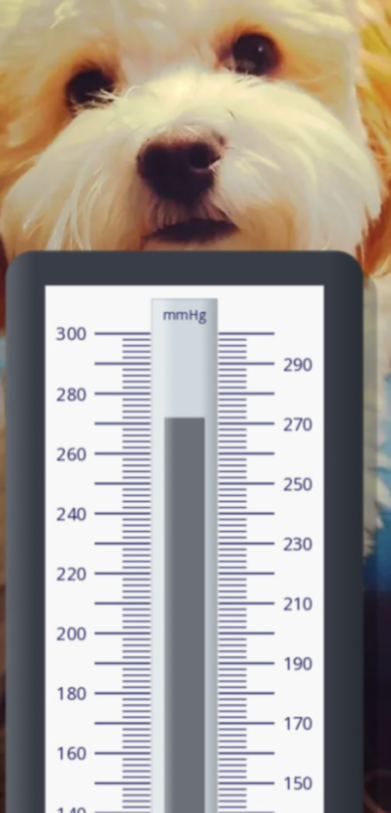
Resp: 272 mmHg
